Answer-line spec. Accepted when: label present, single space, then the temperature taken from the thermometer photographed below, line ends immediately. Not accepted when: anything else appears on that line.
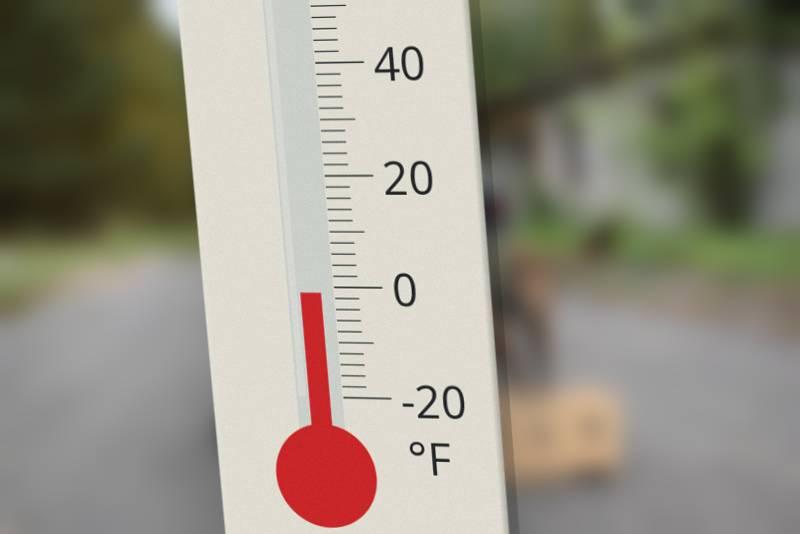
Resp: -1 °F
